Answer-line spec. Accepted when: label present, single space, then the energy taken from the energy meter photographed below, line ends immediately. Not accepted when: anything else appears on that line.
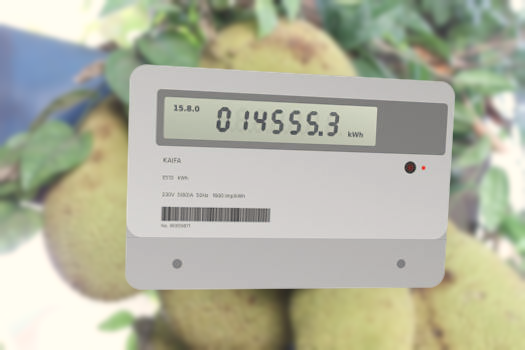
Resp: 14555.3 kWh
